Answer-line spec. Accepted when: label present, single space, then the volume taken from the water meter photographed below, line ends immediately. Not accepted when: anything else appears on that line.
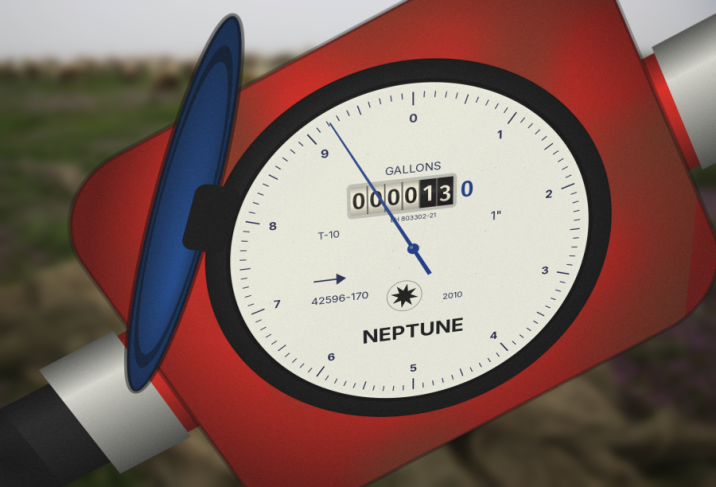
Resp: 129.2 gal
